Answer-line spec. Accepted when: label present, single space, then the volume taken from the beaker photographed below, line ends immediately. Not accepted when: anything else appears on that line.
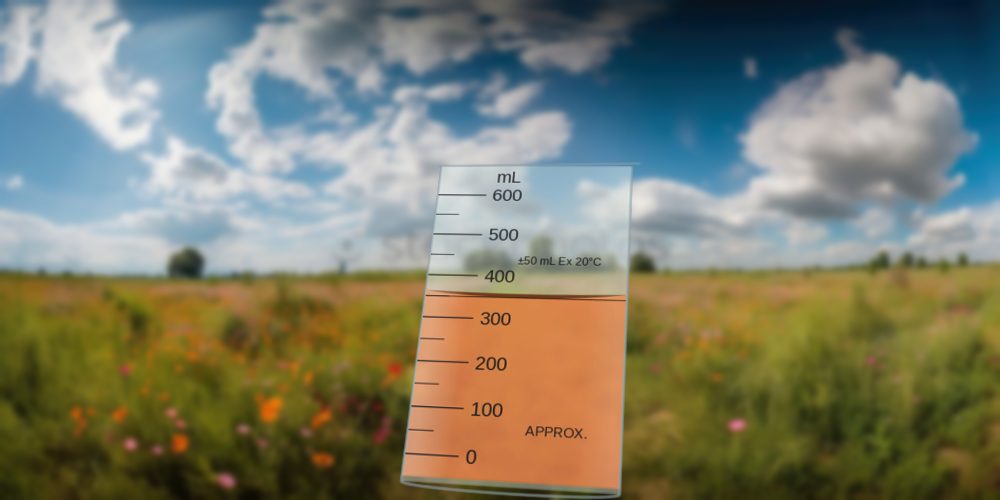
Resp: 350 mL
